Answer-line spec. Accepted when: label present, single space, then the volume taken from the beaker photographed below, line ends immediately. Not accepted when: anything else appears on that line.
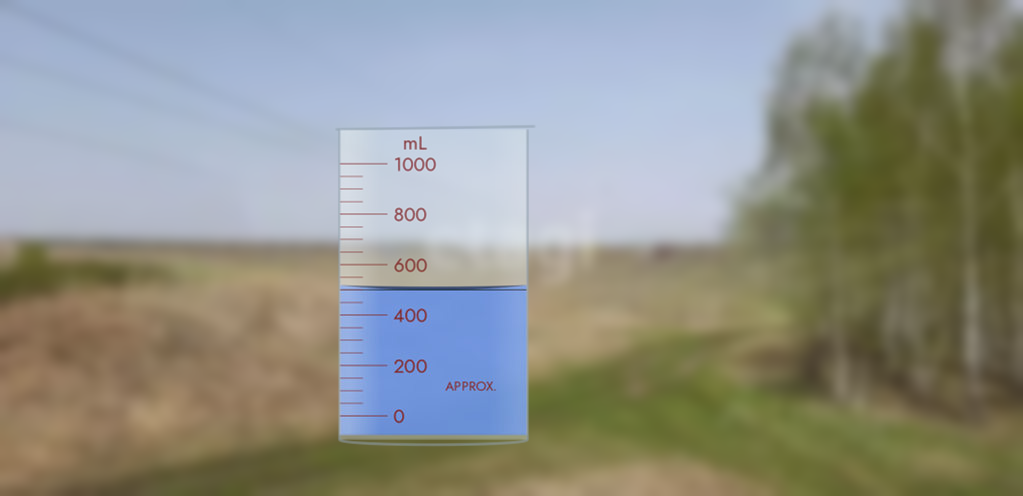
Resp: 500 mL
